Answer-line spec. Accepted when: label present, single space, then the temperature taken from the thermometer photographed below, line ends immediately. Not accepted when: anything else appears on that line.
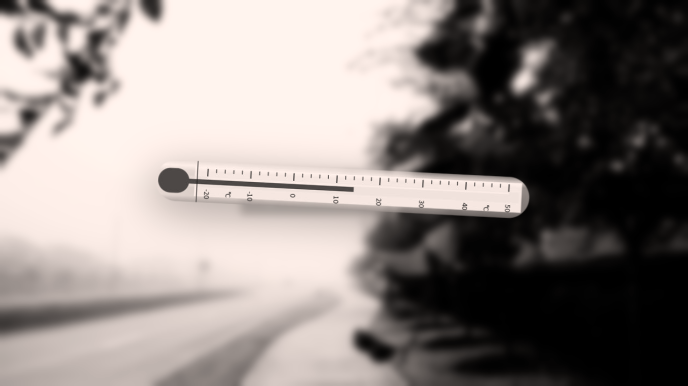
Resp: 14 °C
